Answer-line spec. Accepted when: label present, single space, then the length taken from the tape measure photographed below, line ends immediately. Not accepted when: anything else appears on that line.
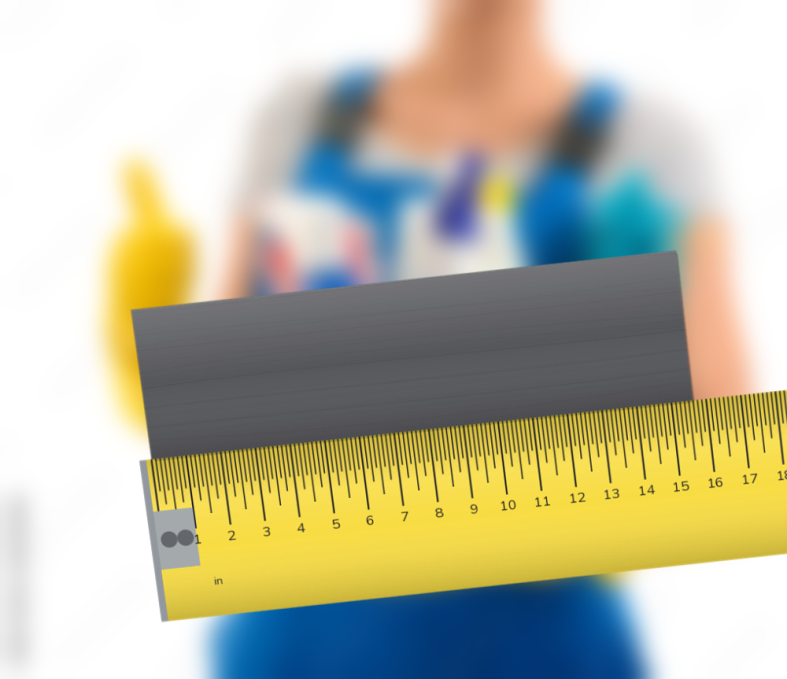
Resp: 15.625 in
